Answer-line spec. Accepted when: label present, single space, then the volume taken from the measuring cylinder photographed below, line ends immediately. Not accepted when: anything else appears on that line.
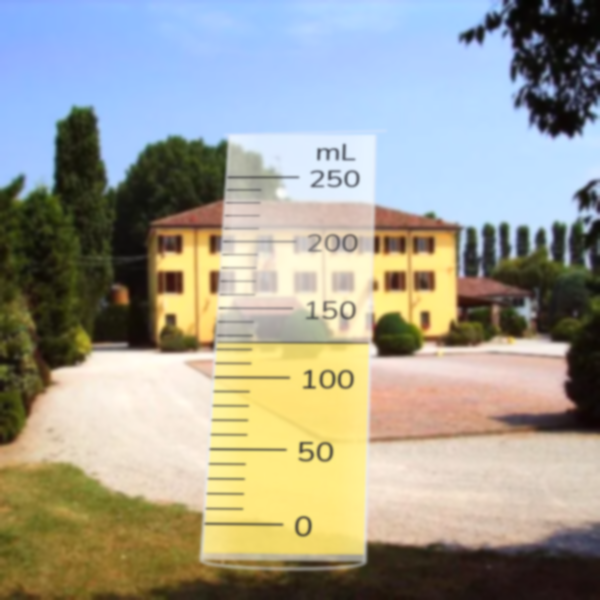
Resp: 125 mL
